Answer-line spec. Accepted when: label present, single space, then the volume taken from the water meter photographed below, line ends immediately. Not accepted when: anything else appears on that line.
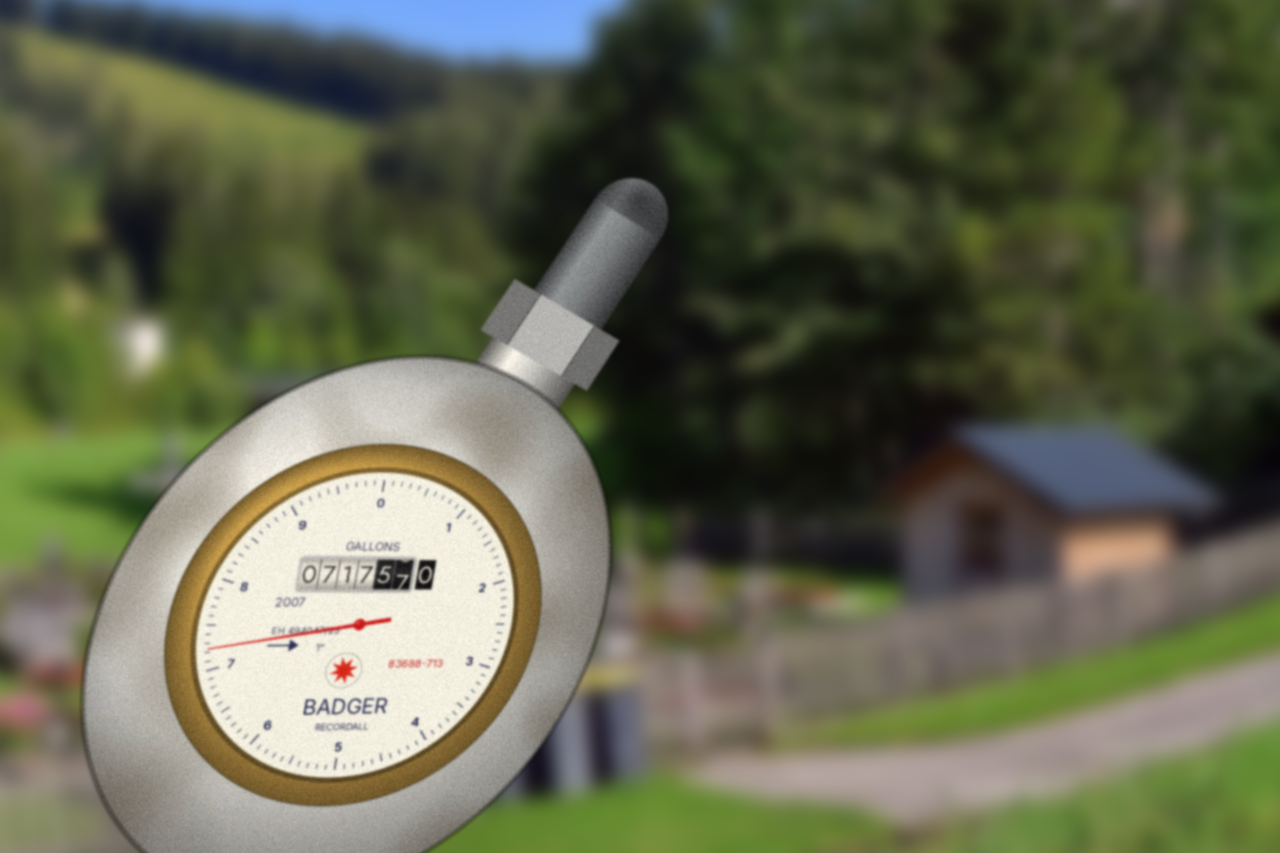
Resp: 717567.2 gal
